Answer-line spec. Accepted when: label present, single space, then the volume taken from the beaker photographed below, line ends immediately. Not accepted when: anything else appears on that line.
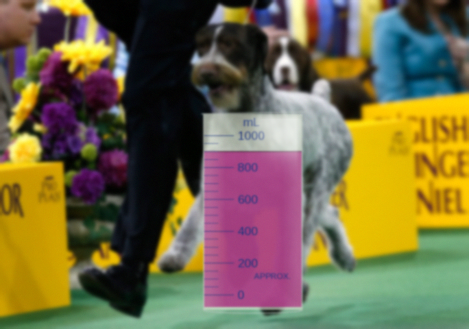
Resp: 900 mL
